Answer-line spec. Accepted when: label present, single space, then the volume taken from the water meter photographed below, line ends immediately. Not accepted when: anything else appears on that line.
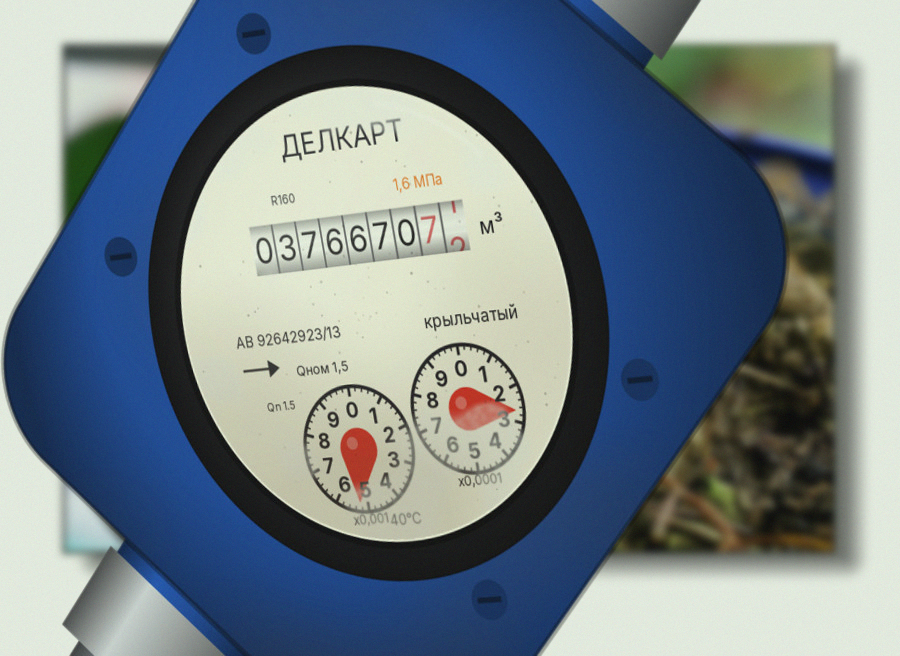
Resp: 376670.7152 m³
